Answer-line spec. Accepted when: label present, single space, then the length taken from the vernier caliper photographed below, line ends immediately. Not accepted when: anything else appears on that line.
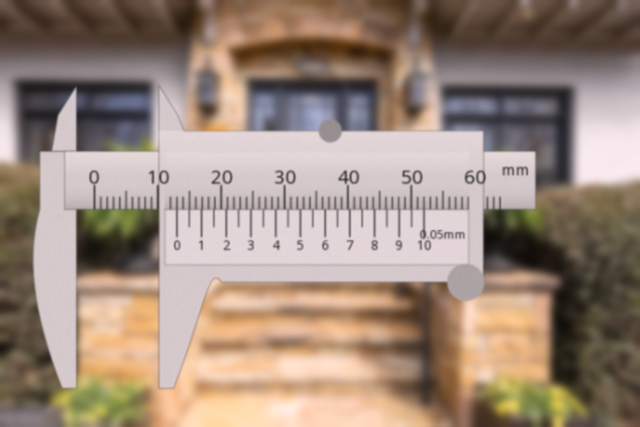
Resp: 13.0 mm
